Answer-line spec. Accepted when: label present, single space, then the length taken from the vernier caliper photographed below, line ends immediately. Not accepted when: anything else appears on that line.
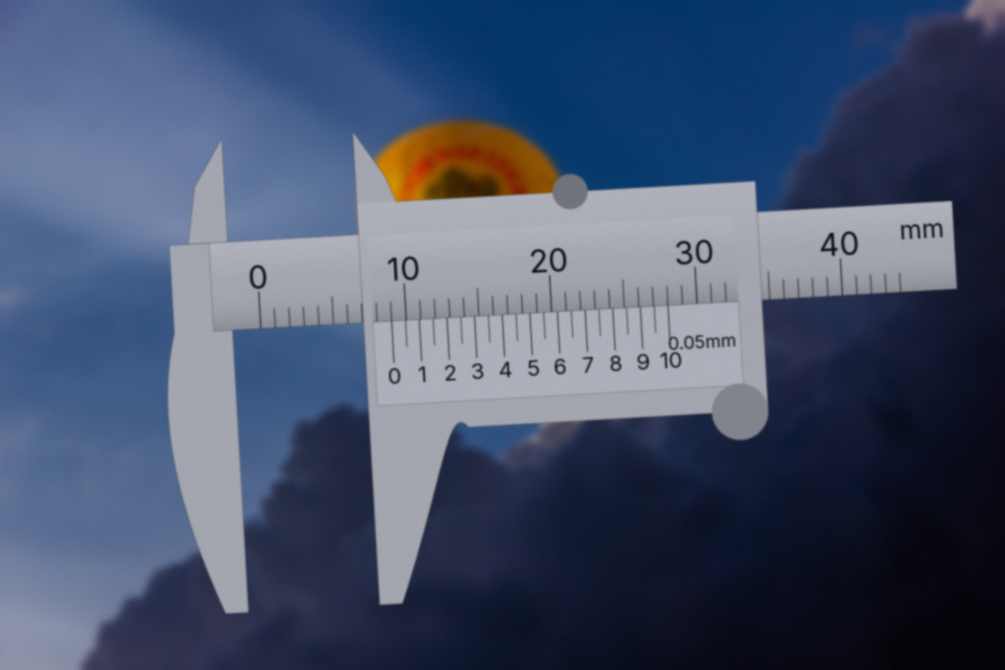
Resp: 9.0 mm
